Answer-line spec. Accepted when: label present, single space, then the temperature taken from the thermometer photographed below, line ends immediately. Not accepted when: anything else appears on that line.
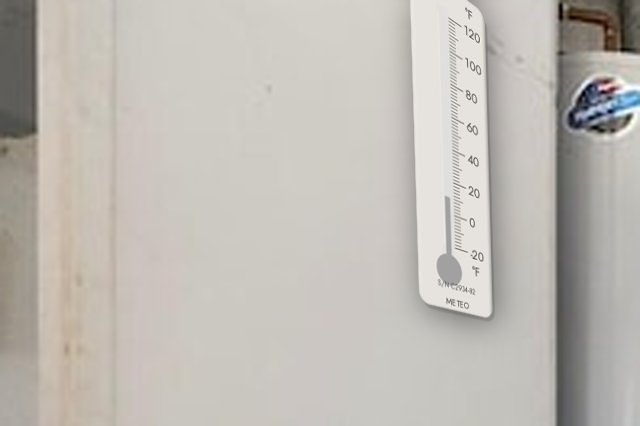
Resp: 10 °F
